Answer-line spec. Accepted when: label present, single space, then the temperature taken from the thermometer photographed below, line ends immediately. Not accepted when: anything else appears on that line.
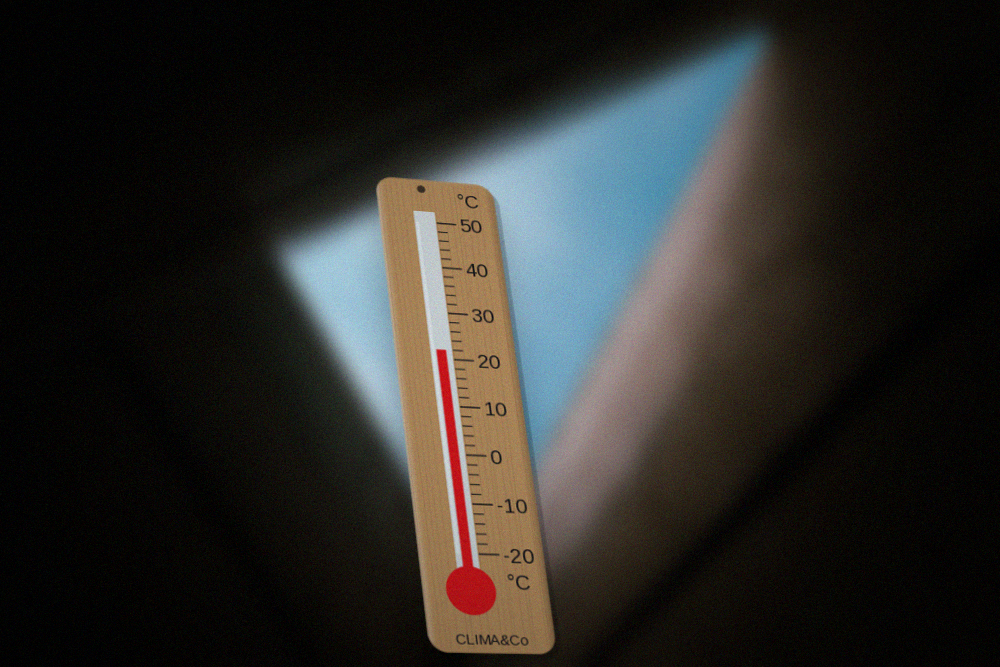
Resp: 22 °C
